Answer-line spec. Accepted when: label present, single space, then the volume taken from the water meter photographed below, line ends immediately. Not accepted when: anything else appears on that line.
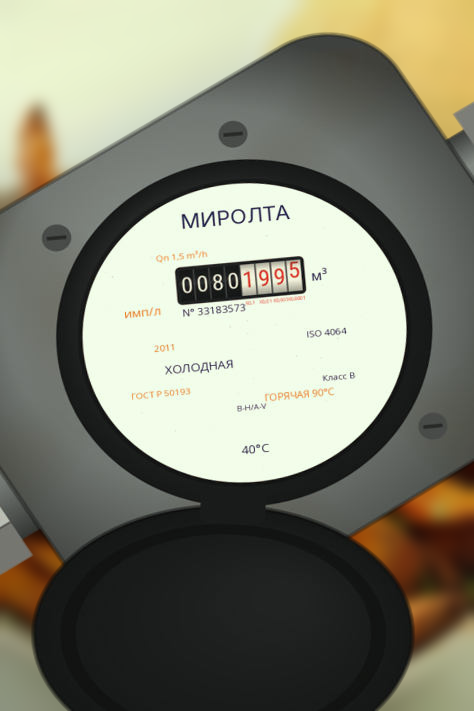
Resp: 80.1995 m³
